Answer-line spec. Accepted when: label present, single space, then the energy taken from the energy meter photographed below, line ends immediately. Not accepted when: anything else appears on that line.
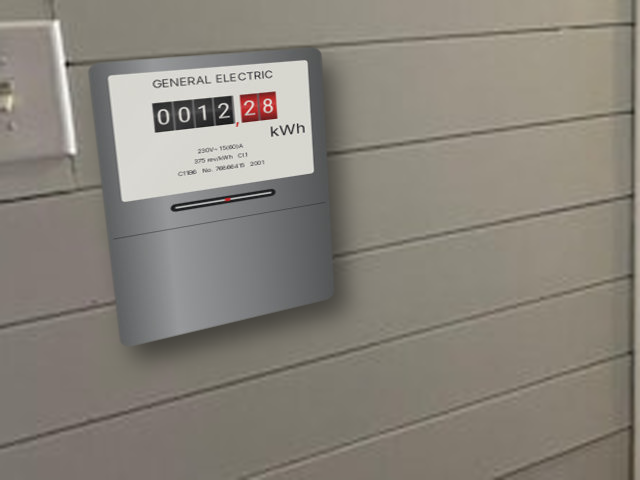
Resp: 12.28 kWh
